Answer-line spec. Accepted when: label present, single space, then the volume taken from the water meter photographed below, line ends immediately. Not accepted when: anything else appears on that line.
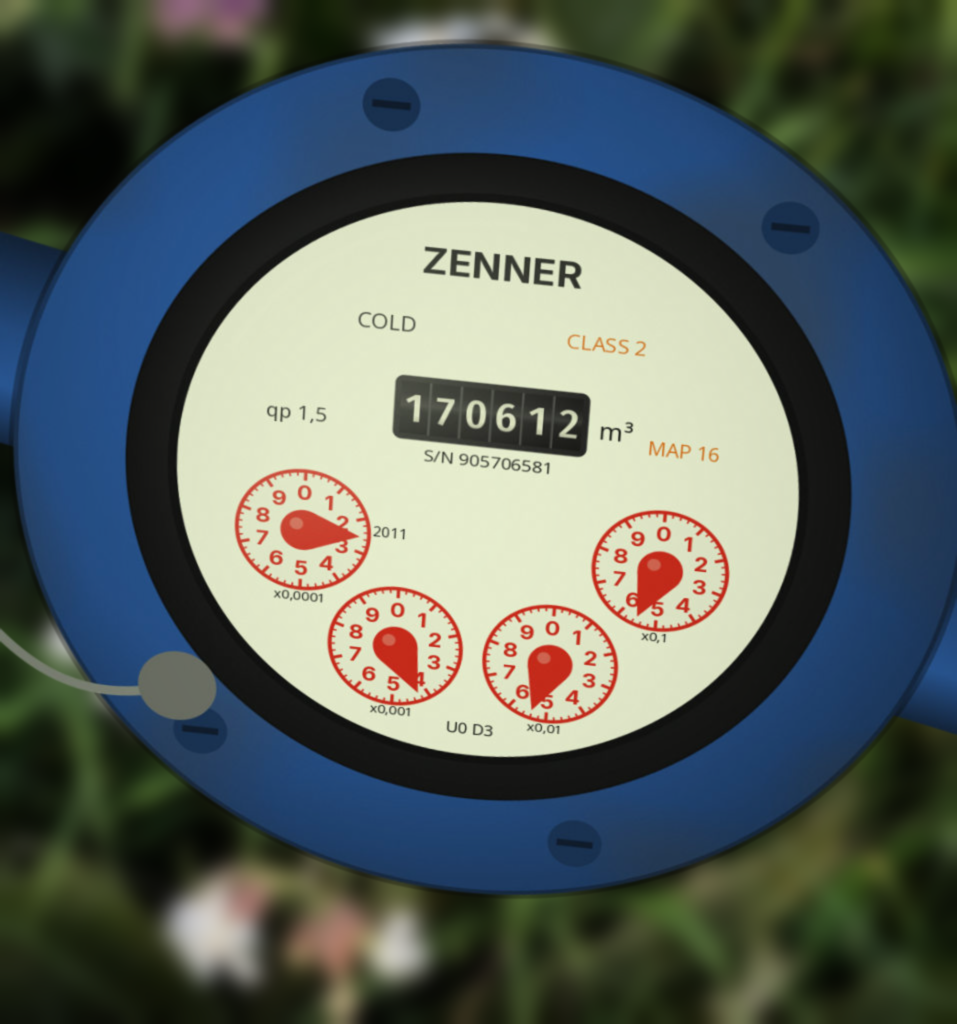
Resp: 170612.5542 m³
